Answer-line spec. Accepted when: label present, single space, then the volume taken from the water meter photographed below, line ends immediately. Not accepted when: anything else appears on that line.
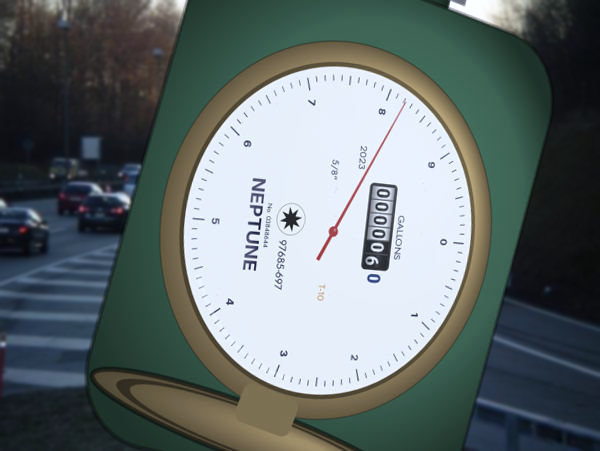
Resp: 58.2 gal
